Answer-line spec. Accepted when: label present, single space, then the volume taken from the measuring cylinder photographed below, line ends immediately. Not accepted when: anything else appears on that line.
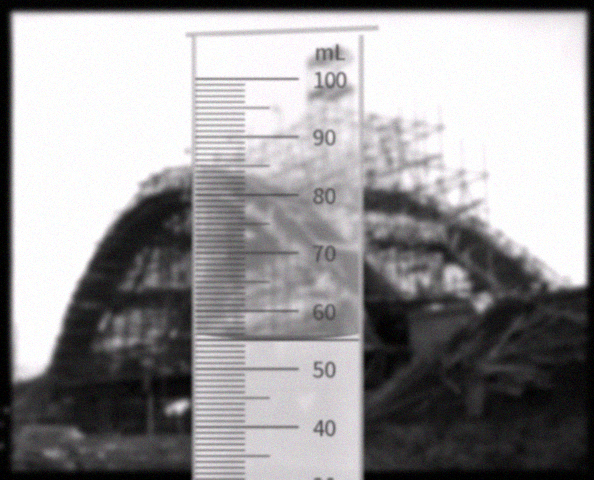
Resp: 55 mL
